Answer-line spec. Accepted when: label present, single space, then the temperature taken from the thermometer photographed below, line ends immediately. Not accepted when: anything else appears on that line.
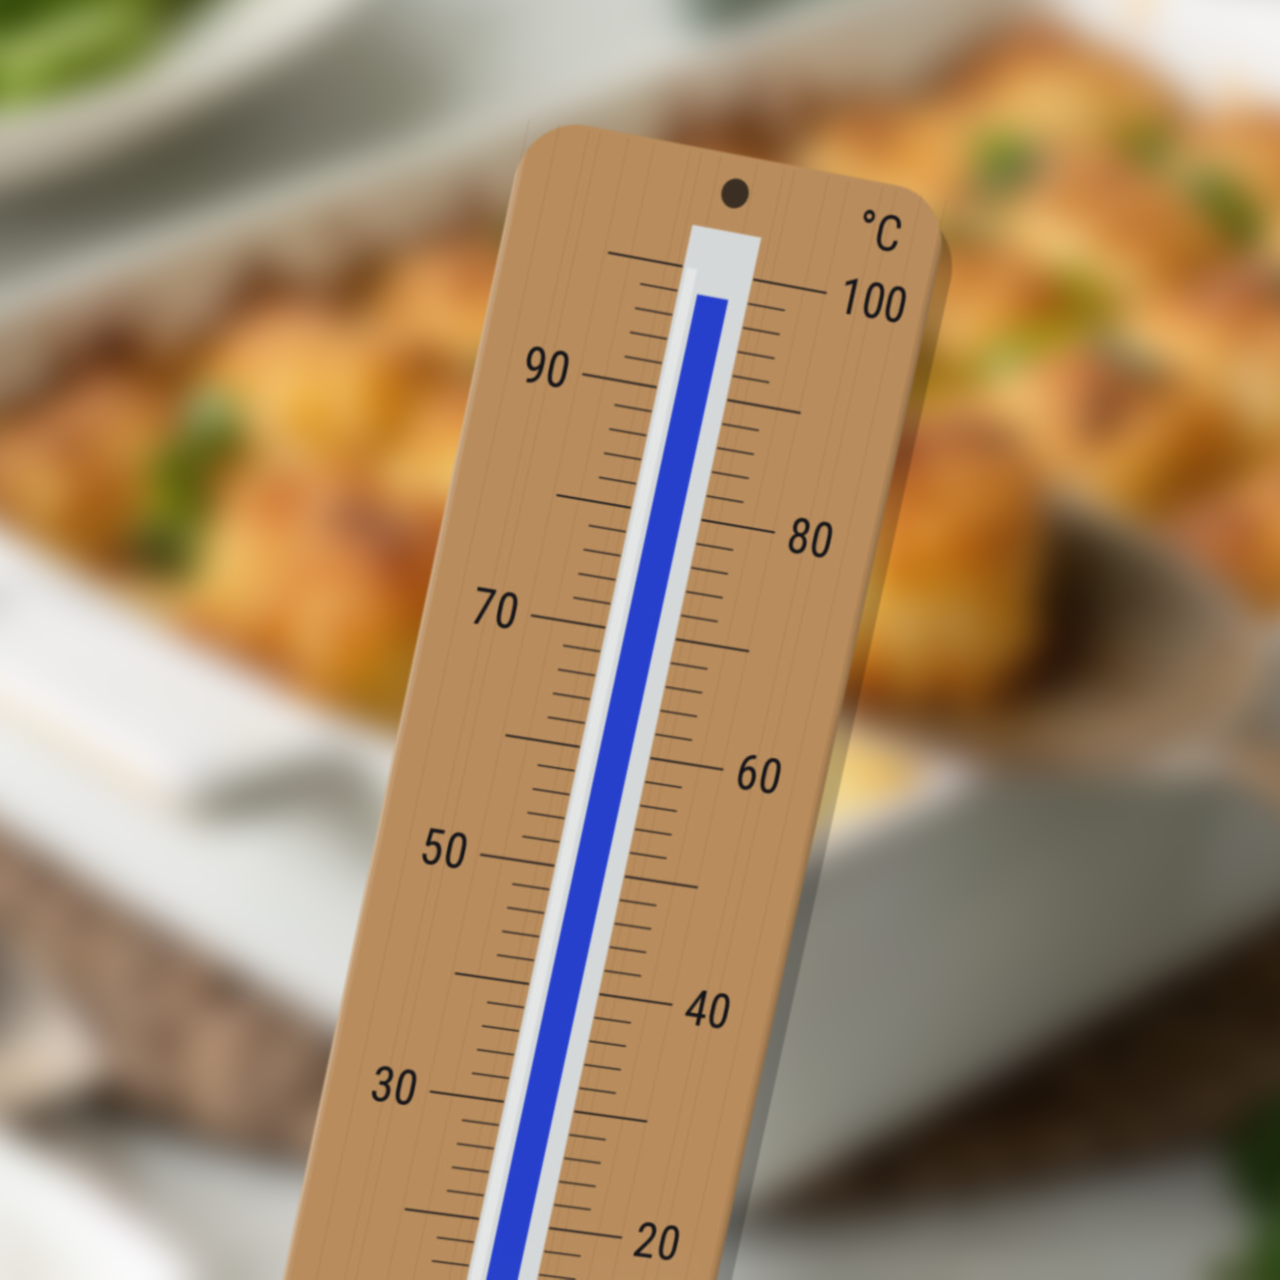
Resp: 98 °C
